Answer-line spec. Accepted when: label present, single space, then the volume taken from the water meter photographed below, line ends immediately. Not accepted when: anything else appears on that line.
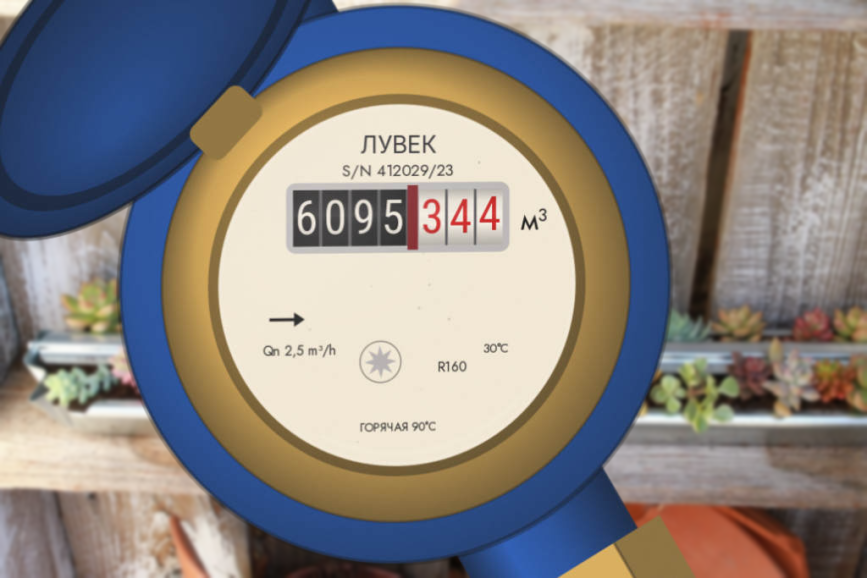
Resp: 6095.344 m³
